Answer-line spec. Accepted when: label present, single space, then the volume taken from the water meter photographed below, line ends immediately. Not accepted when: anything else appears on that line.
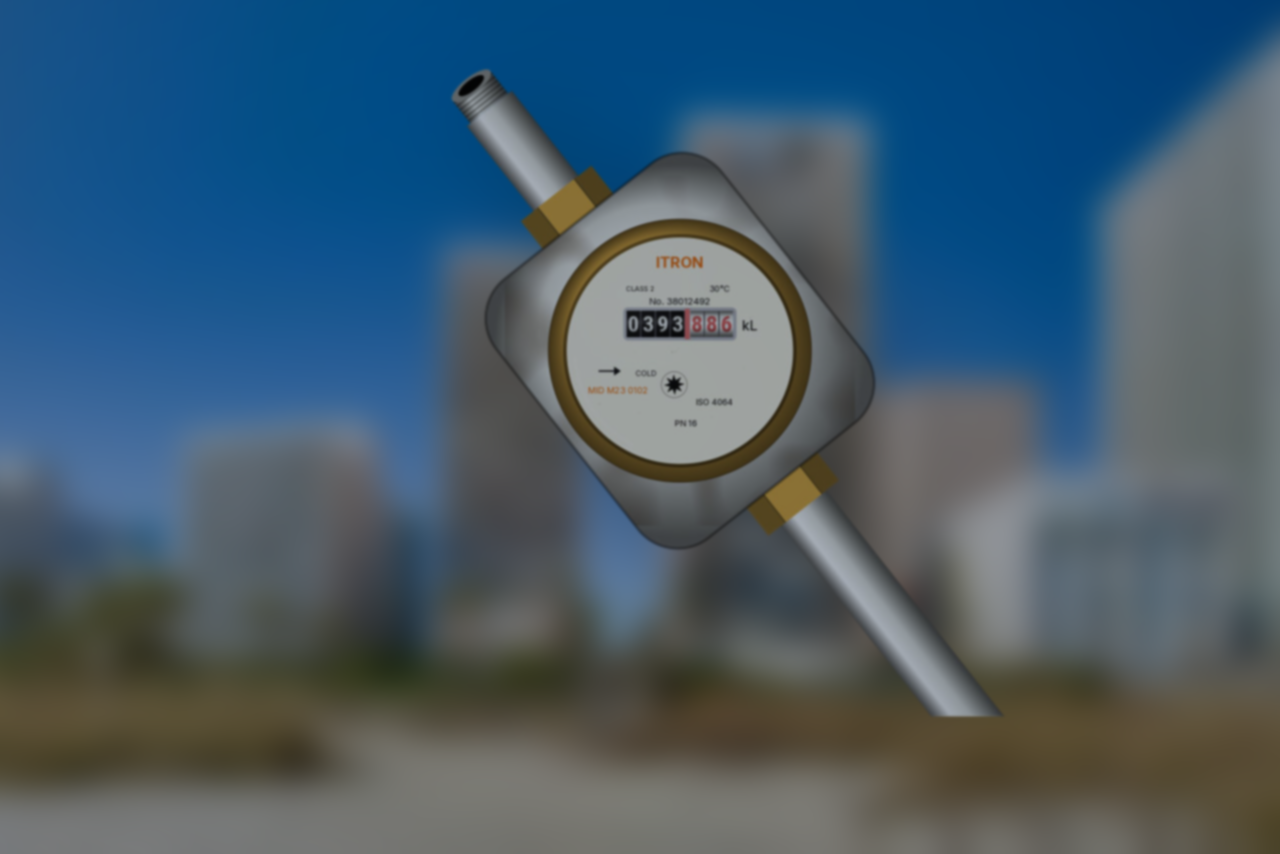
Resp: 393.886 kL
